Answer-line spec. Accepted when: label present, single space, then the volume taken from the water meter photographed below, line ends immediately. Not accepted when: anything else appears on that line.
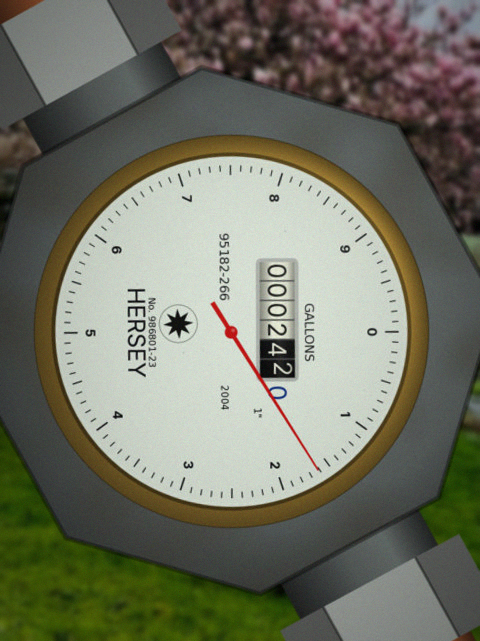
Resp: 2421.6 gal
